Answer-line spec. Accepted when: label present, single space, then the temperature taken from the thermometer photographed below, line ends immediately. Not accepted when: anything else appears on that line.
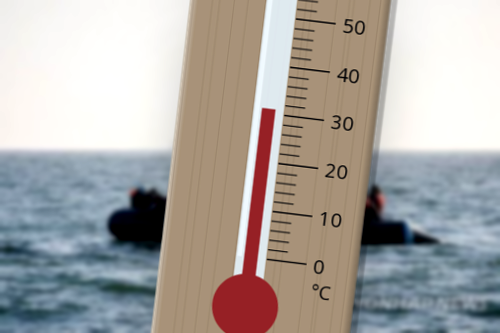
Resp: 31 °C
